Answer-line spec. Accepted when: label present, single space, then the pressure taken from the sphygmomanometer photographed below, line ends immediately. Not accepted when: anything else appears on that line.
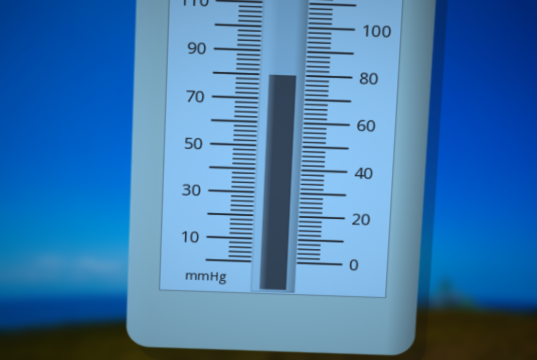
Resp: 80 mmHg
